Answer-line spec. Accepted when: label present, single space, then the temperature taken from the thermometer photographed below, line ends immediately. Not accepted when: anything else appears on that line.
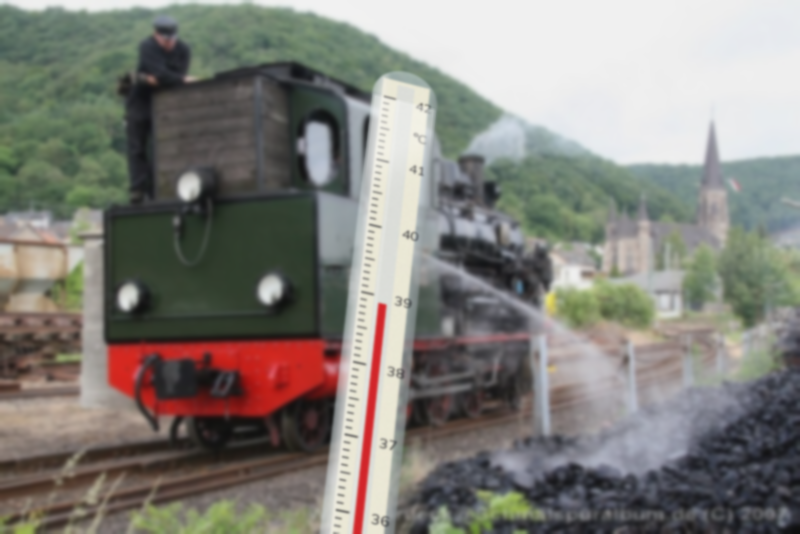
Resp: 38.9 °C
